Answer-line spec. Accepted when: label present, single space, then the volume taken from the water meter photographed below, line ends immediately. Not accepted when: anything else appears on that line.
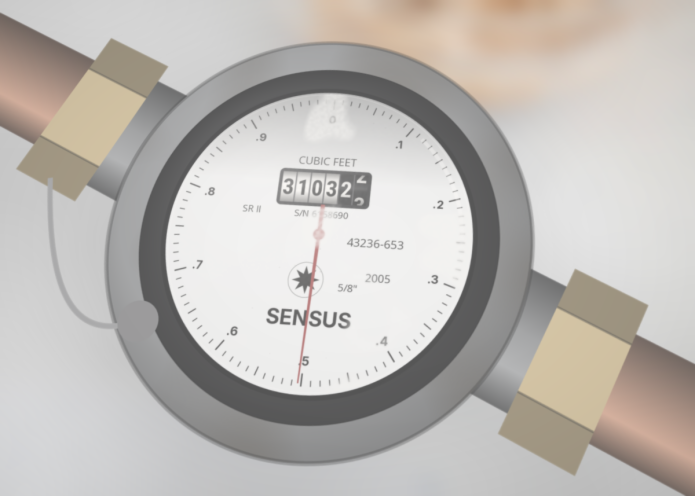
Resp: 310322.50 ft³
